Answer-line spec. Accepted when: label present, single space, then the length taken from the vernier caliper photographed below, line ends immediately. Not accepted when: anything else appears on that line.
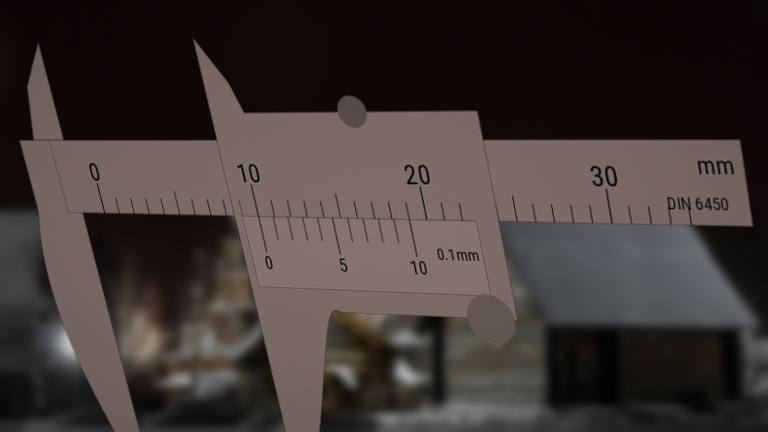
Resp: 10.0 mm
